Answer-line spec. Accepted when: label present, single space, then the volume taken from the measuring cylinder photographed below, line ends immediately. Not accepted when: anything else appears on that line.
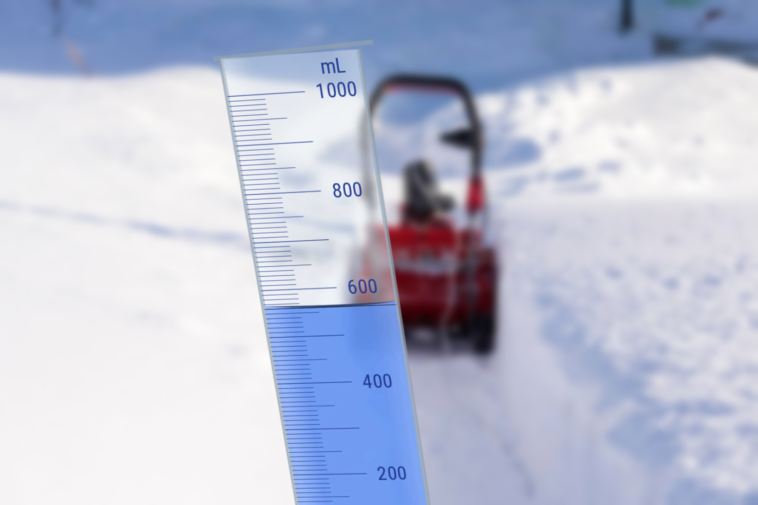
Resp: 560 mL
